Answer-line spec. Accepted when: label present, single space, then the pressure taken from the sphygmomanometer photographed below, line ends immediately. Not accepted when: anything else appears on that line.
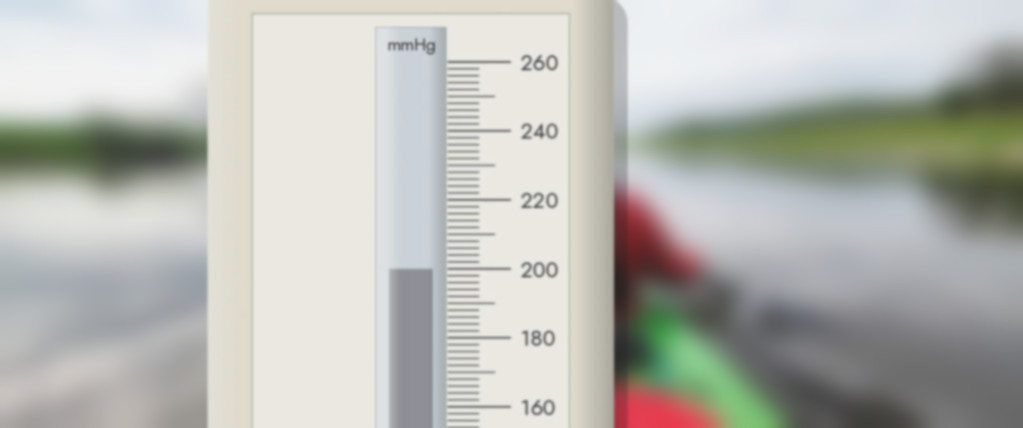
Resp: 200 mmHg
